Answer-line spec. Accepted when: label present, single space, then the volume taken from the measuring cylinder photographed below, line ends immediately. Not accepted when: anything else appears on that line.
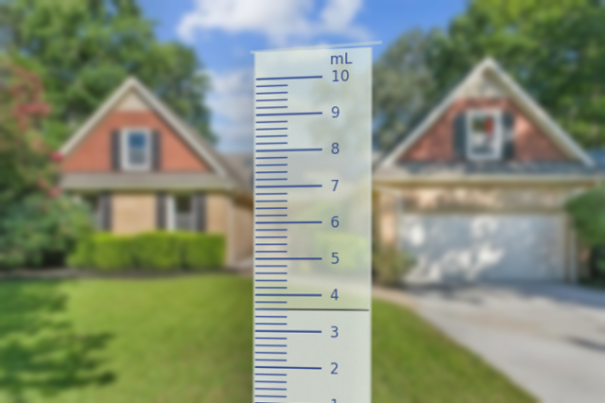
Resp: 3.6 mL
